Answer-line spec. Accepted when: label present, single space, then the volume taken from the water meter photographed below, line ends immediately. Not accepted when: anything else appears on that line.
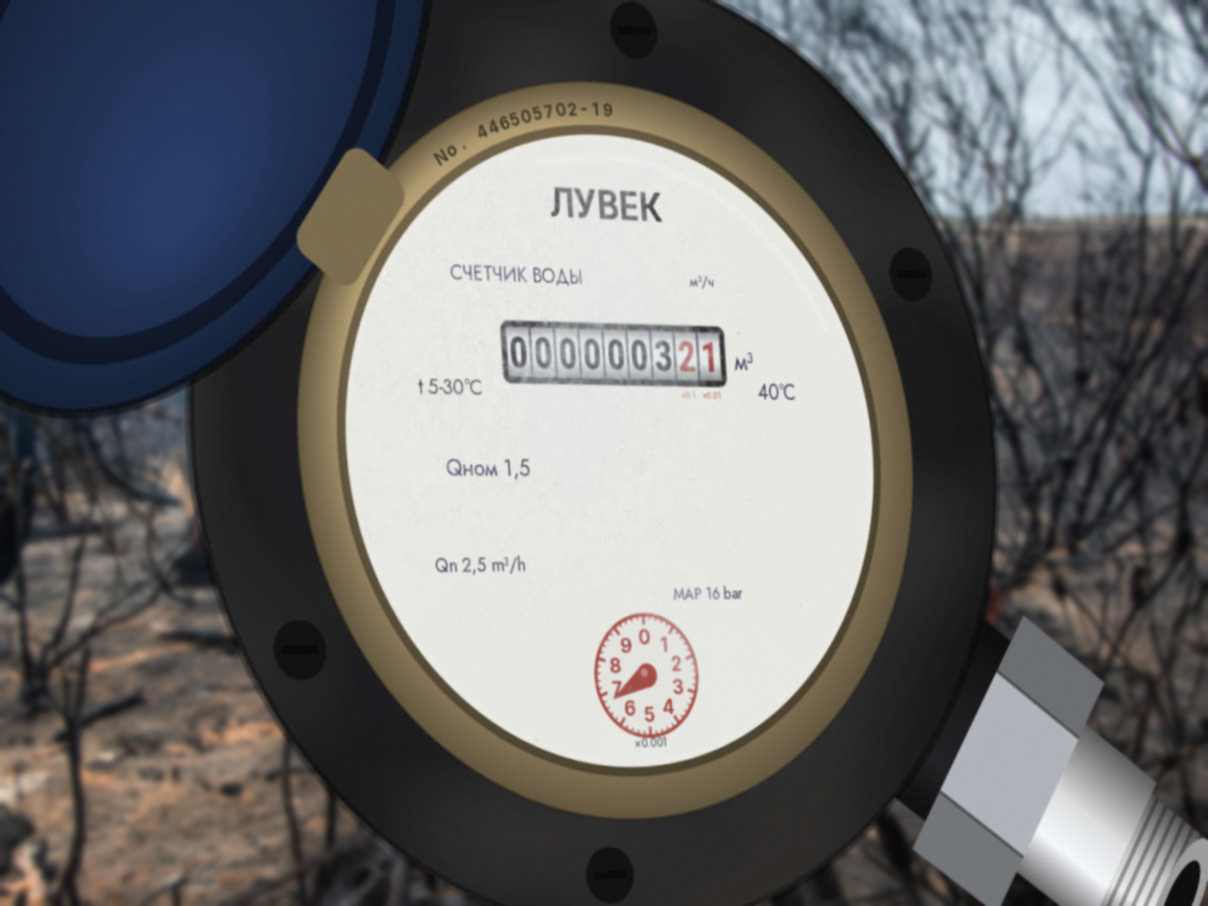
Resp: 3.216 m³
